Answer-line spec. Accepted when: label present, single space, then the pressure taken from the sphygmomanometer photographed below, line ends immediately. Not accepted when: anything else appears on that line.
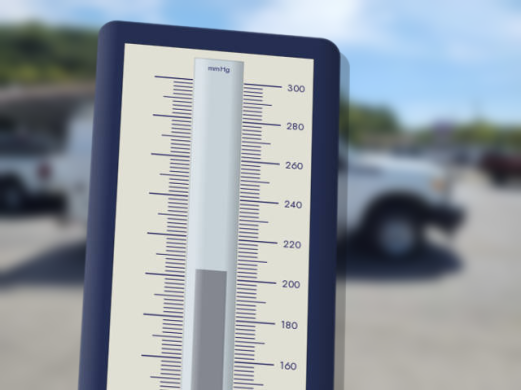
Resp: 204 mmHg
